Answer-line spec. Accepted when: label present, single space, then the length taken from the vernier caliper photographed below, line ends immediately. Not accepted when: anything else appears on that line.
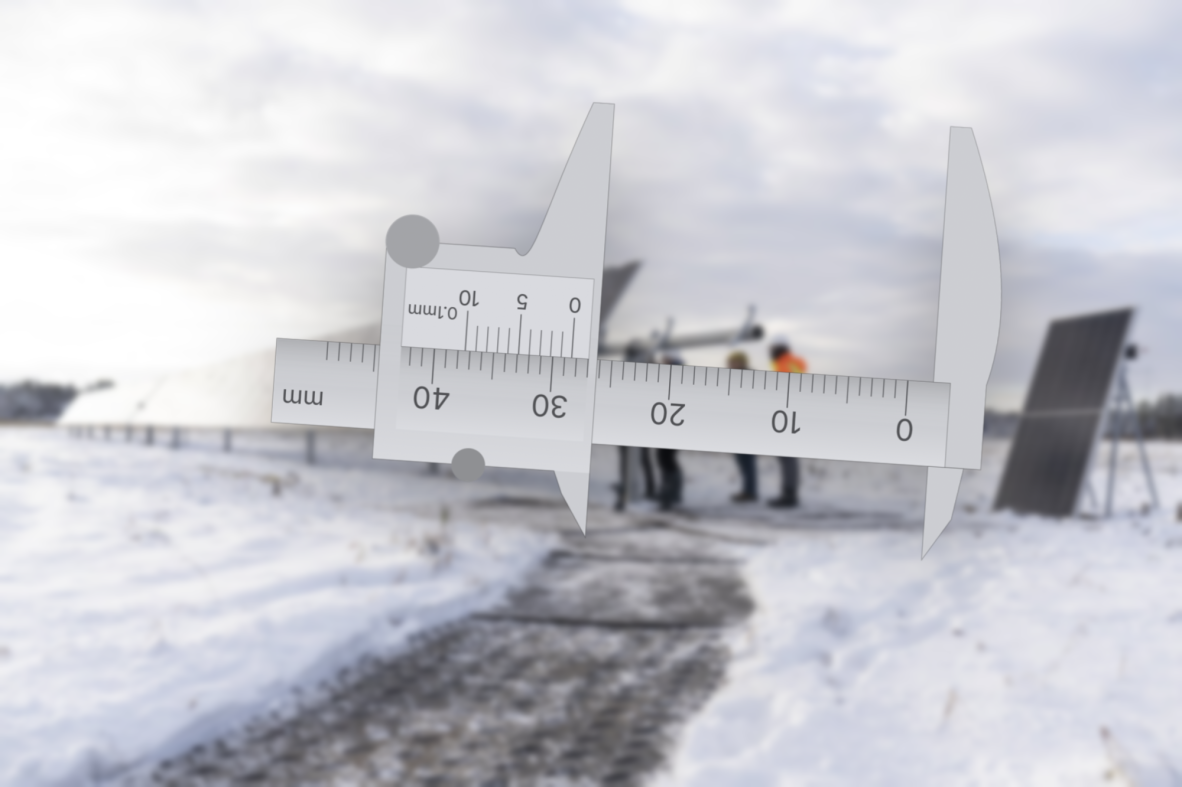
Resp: 28.4 mm
